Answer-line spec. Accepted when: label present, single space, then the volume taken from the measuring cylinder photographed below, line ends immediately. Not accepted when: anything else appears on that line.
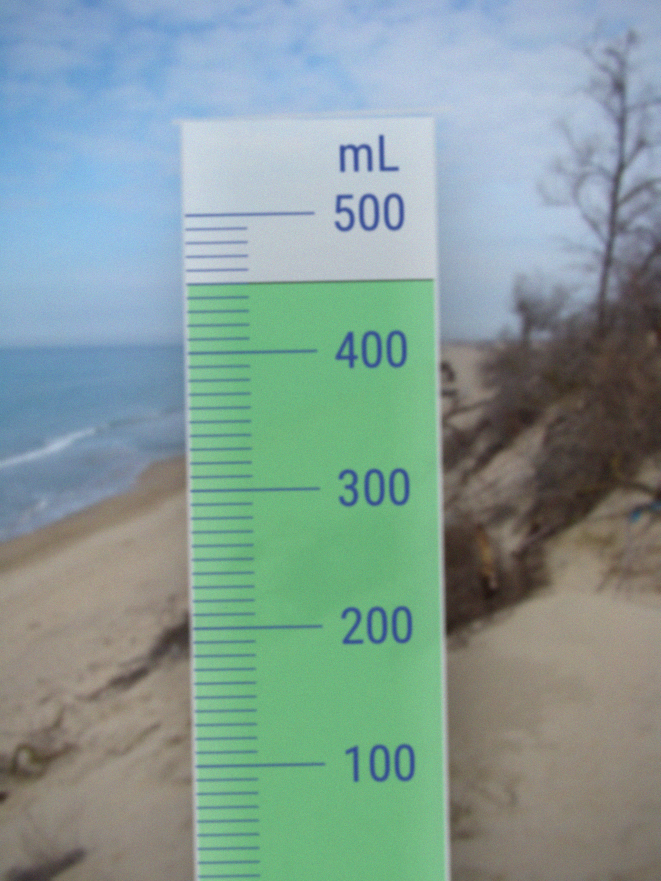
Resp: 450 mL
